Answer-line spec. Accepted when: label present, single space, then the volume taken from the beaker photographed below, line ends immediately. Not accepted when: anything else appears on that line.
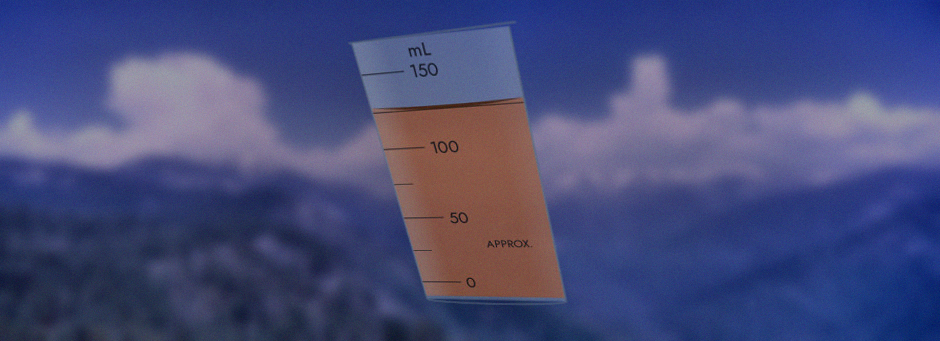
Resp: 125 mL
